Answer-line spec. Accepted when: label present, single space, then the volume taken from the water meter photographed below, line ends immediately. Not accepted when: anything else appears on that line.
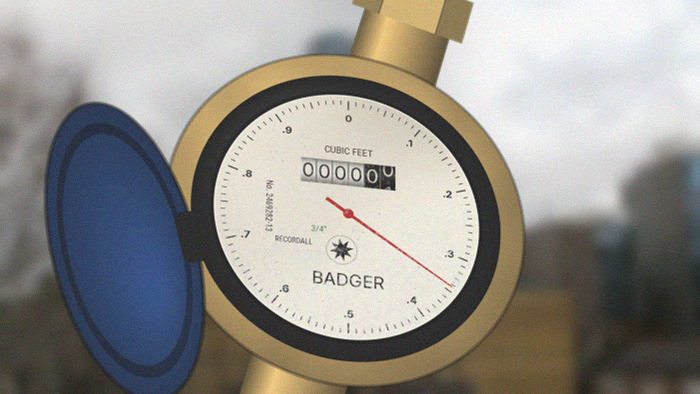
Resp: 0.34 ft³
